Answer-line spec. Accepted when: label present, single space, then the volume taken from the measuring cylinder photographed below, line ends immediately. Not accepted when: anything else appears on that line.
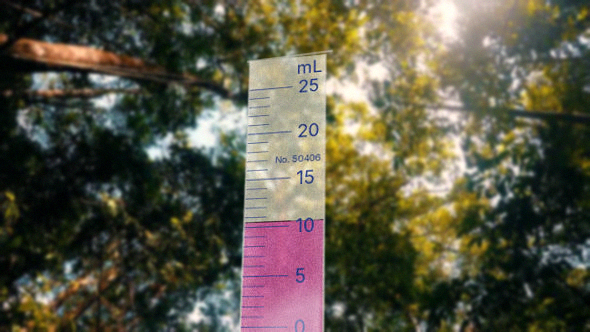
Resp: 10.5 mL
